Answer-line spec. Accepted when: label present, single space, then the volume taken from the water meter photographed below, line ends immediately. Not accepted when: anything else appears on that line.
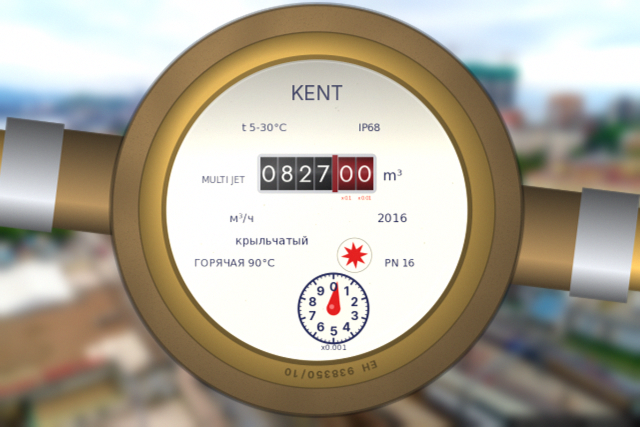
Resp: 827.000 m³
